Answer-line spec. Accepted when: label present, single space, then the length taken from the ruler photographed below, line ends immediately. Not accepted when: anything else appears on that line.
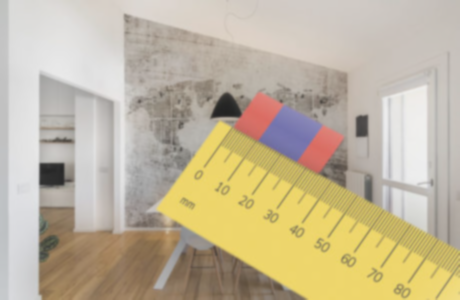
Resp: 35 mm
